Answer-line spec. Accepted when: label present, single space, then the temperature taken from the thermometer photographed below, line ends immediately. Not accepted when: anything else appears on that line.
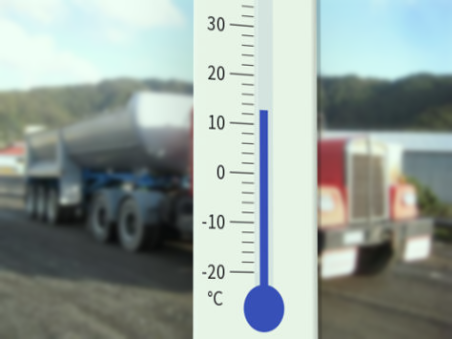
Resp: 13 °C
